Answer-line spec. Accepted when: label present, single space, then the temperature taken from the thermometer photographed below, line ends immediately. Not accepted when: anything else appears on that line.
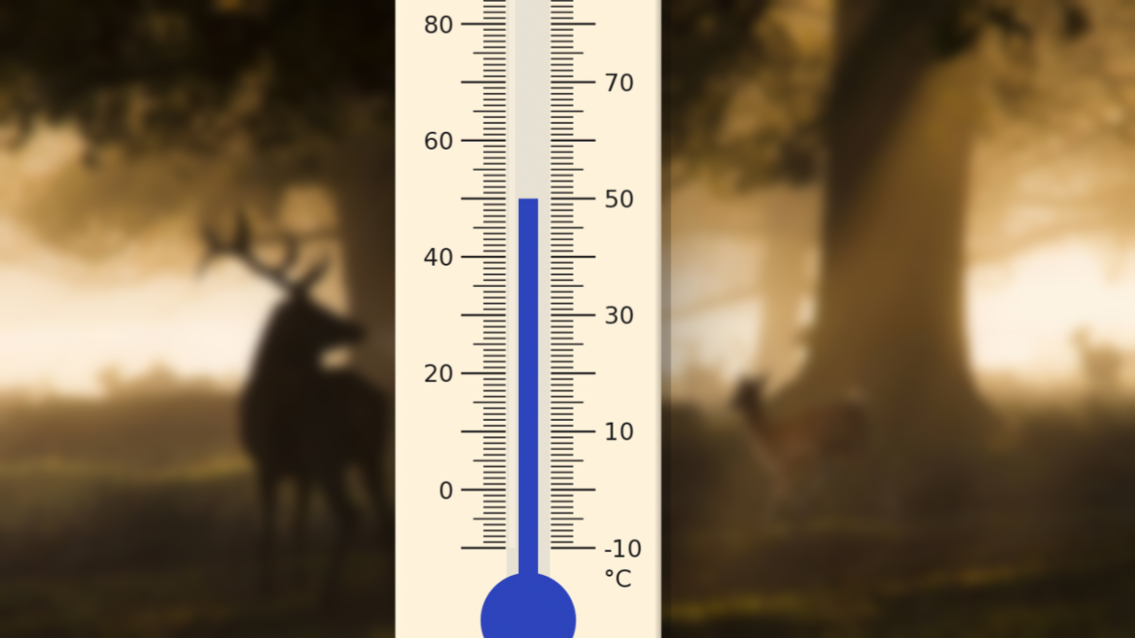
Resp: 50 °C
